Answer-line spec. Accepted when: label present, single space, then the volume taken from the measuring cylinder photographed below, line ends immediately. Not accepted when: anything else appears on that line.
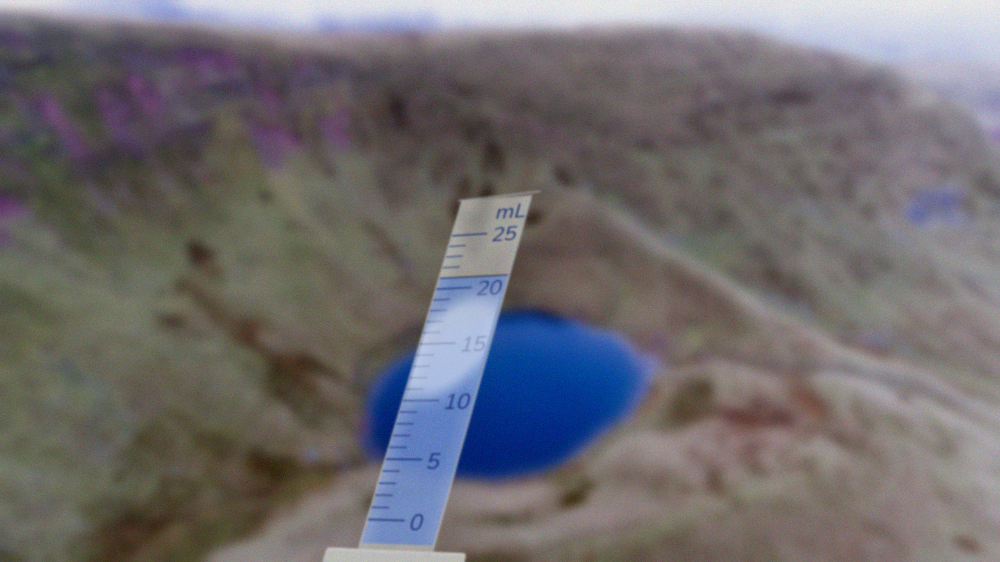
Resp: 21 mL
